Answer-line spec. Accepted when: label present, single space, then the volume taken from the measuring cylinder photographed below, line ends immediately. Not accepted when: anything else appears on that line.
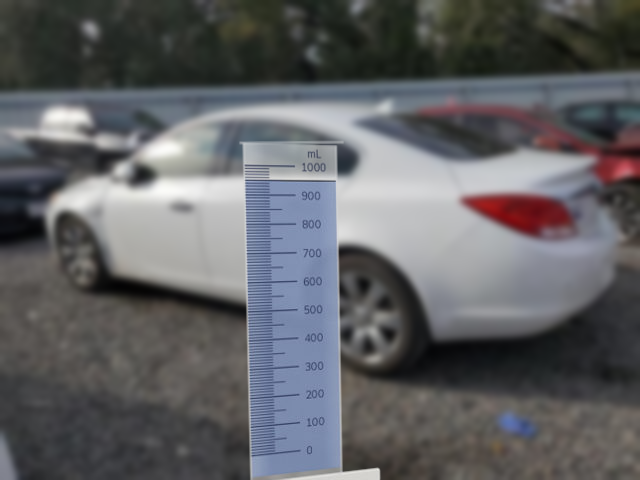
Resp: 950 mL
